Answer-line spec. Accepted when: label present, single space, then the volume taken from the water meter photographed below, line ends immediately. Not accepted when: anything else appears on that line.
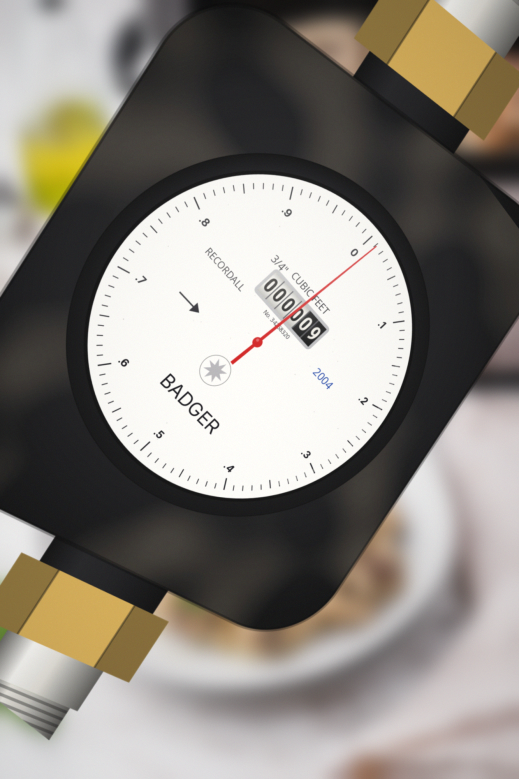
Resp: 9.01 ft³
